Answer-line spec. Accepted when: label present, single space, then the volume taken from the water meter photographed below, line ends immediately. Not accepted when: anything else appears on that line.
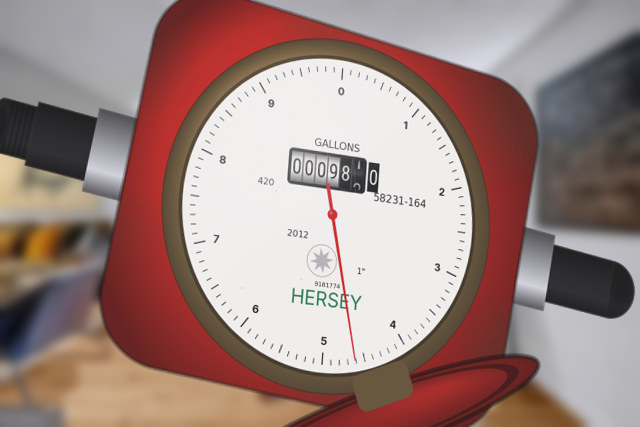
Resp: 9814.6 gal
